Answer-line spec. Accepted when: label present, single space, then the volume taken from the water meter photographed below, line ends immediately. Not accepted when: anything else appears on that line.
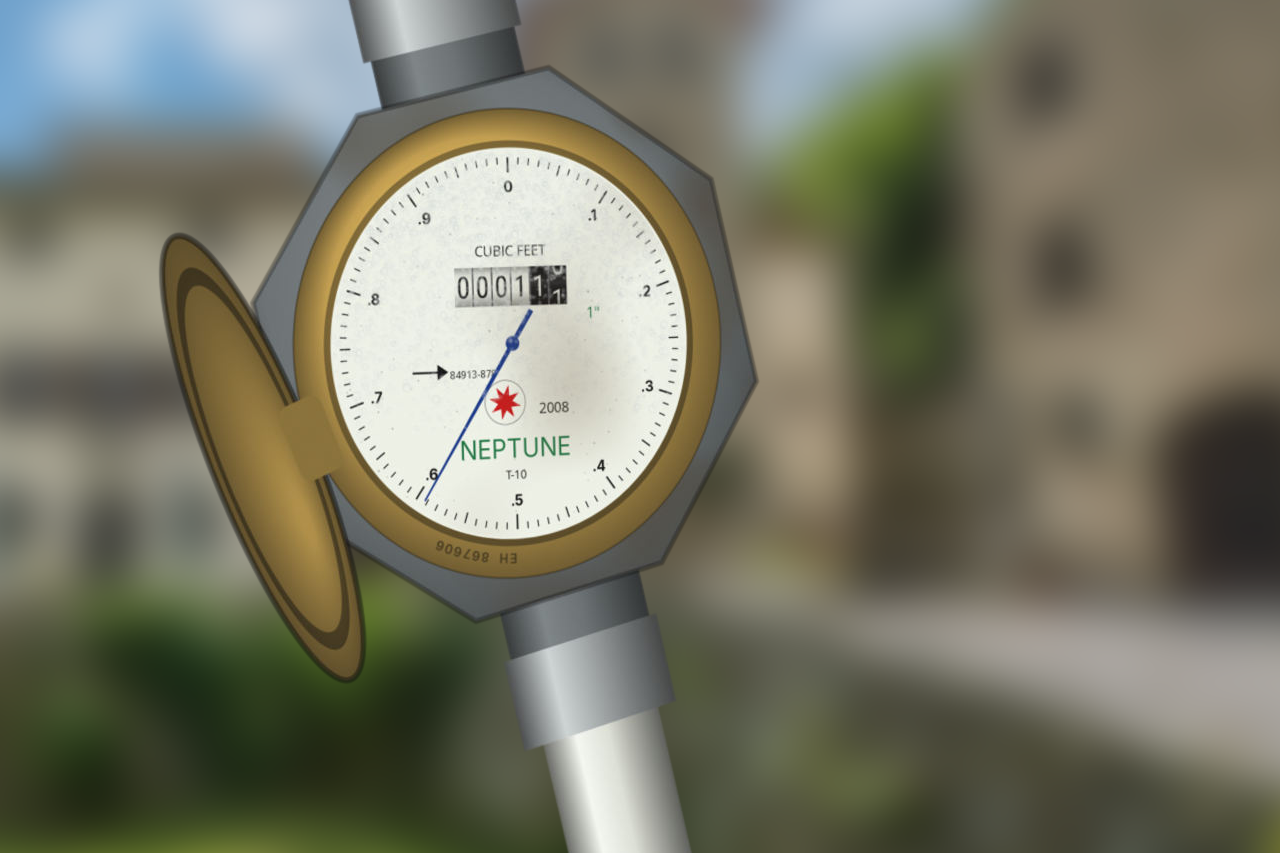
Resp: 110.59 ft³
